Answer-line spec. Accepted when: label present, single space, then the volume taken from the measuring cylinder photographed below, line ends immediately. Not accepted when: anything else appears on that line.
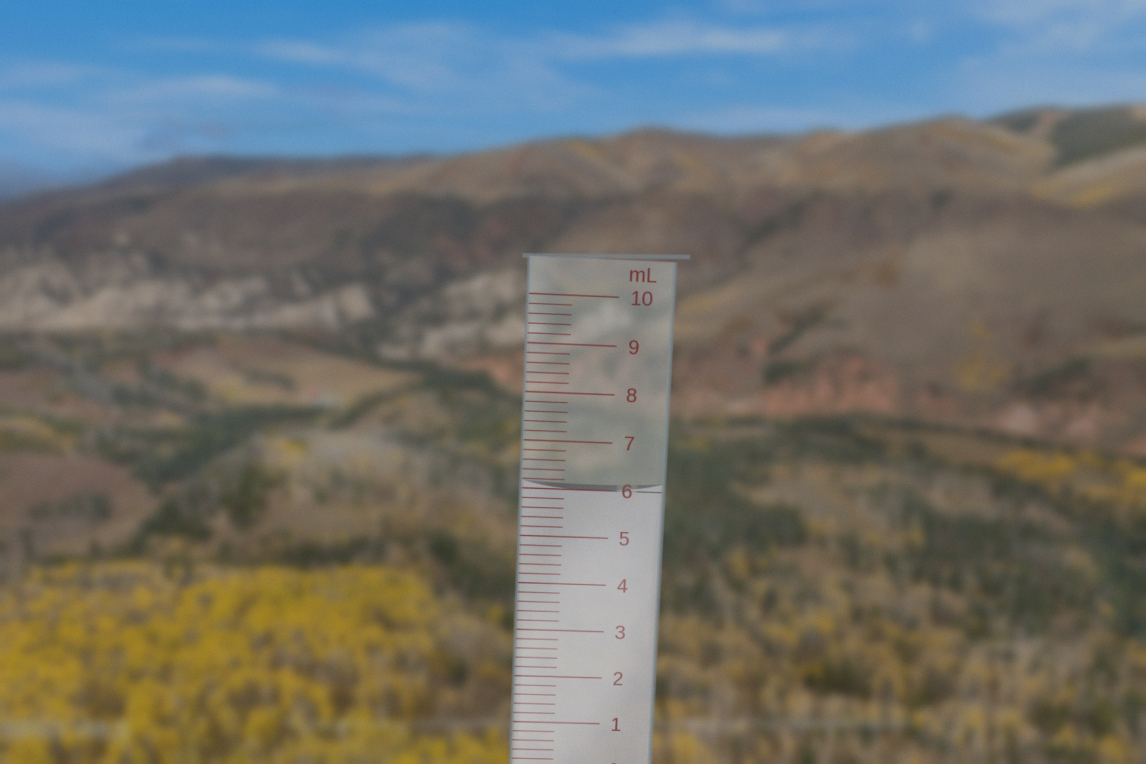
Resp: 6 mL
